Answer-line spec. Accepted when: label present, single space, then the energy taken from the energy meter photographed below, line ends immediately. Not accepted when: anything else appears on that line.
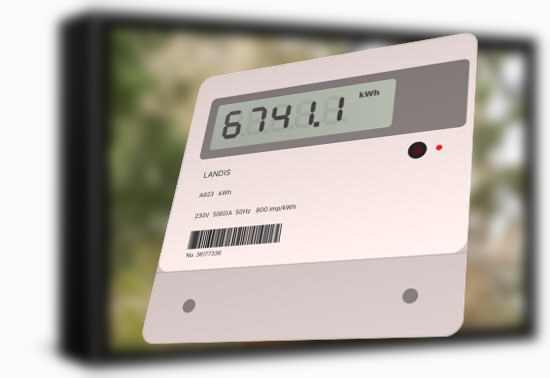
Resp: 6741.1 kWh
